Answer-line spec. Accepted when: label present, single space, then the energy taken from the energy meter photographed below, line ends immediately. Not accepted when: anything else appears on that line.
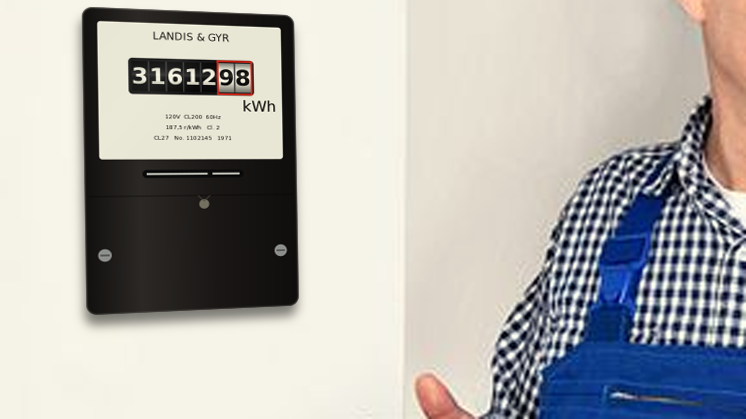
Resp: 31612.98 kWh
